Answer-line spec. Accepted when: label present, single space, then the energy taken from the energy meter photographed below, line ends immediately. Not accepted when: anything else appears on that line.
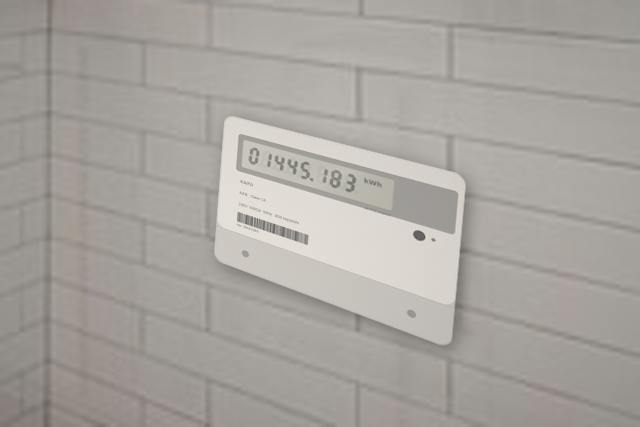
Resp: 1445.183 kWh
